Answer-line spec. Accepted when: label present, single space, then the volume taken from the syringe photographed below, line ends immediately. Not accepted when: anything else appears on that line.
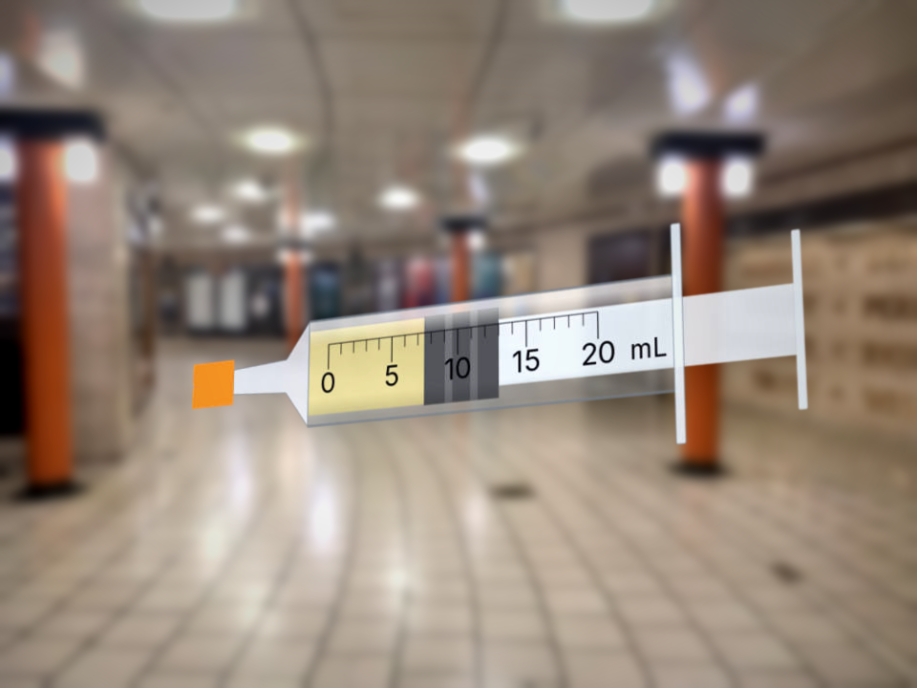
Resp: 7.5 mL
